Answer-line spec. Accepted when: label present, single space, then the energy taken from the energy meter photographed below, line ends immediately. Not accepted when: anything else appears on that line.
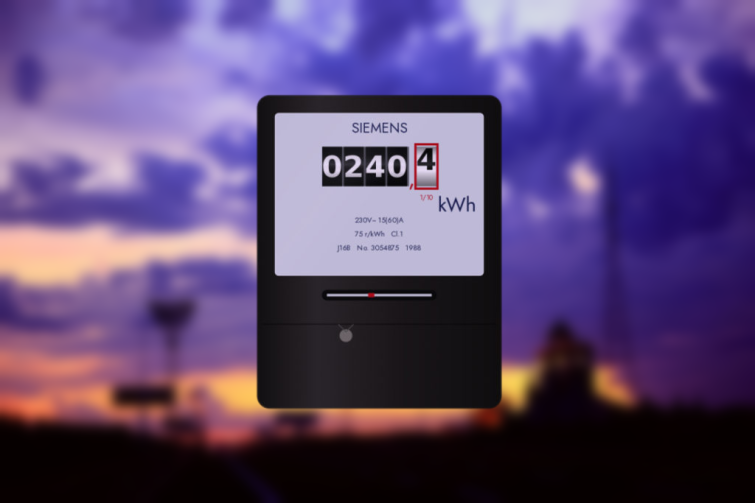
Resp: 240.4 kWh
